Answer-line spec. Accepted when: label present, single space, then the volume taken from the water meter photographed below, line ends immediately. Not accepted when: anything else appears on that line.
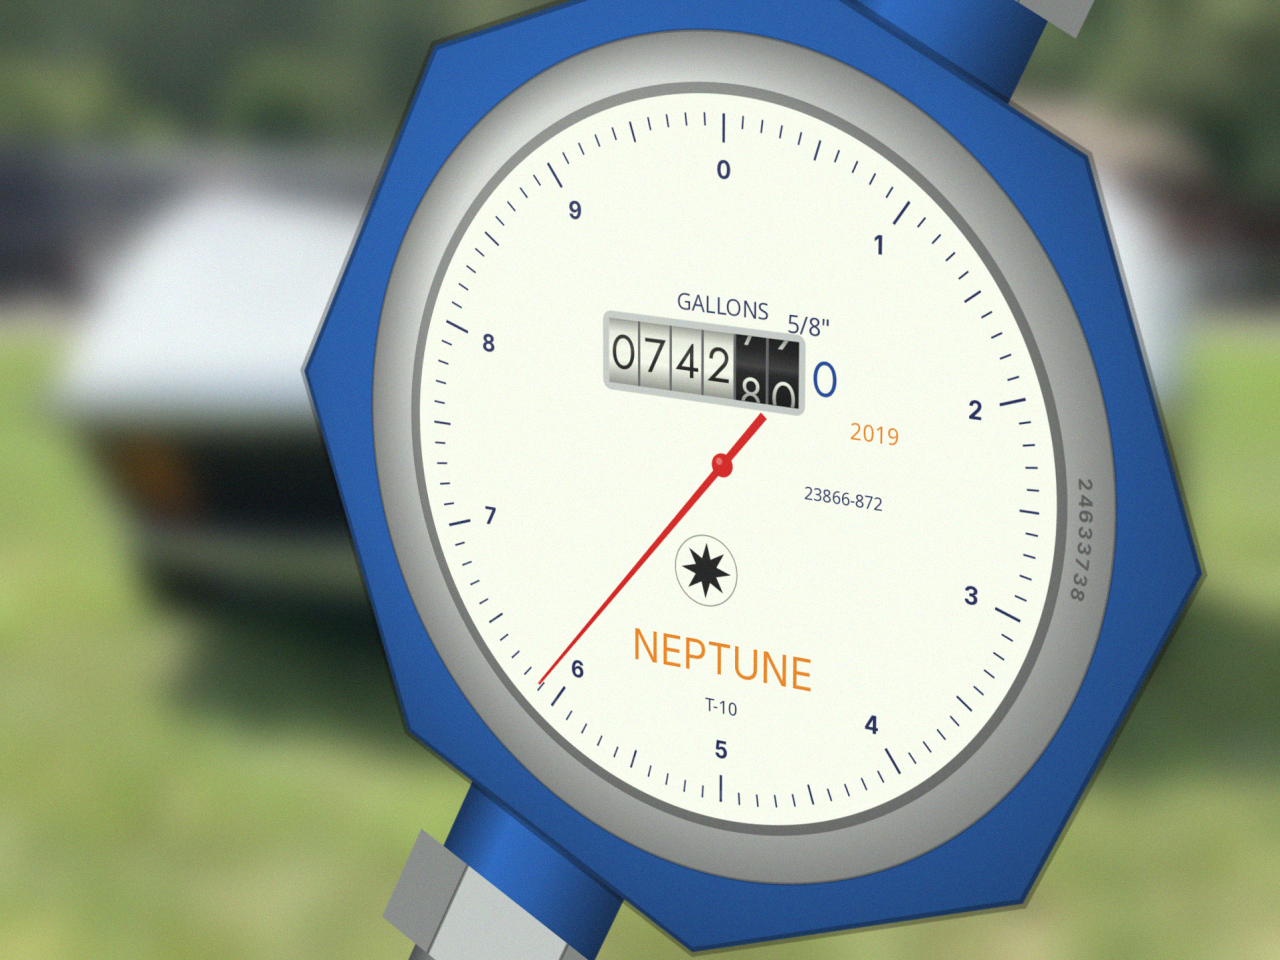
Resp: 742796.1 gal
